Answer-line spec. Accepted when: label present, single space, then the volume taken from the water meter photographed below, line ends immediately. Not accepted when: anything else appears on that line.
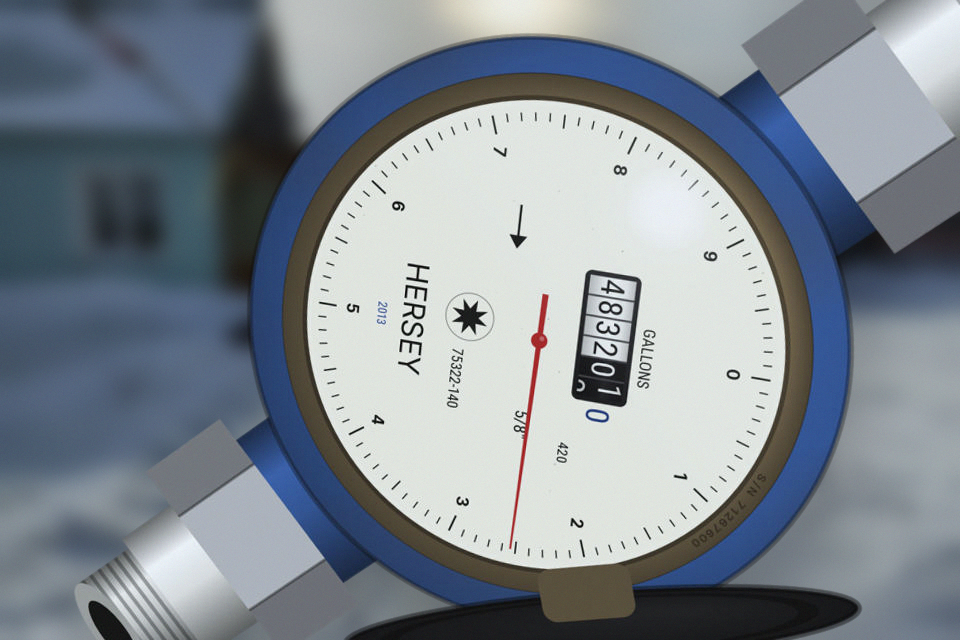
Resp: 4832012.5 gal
